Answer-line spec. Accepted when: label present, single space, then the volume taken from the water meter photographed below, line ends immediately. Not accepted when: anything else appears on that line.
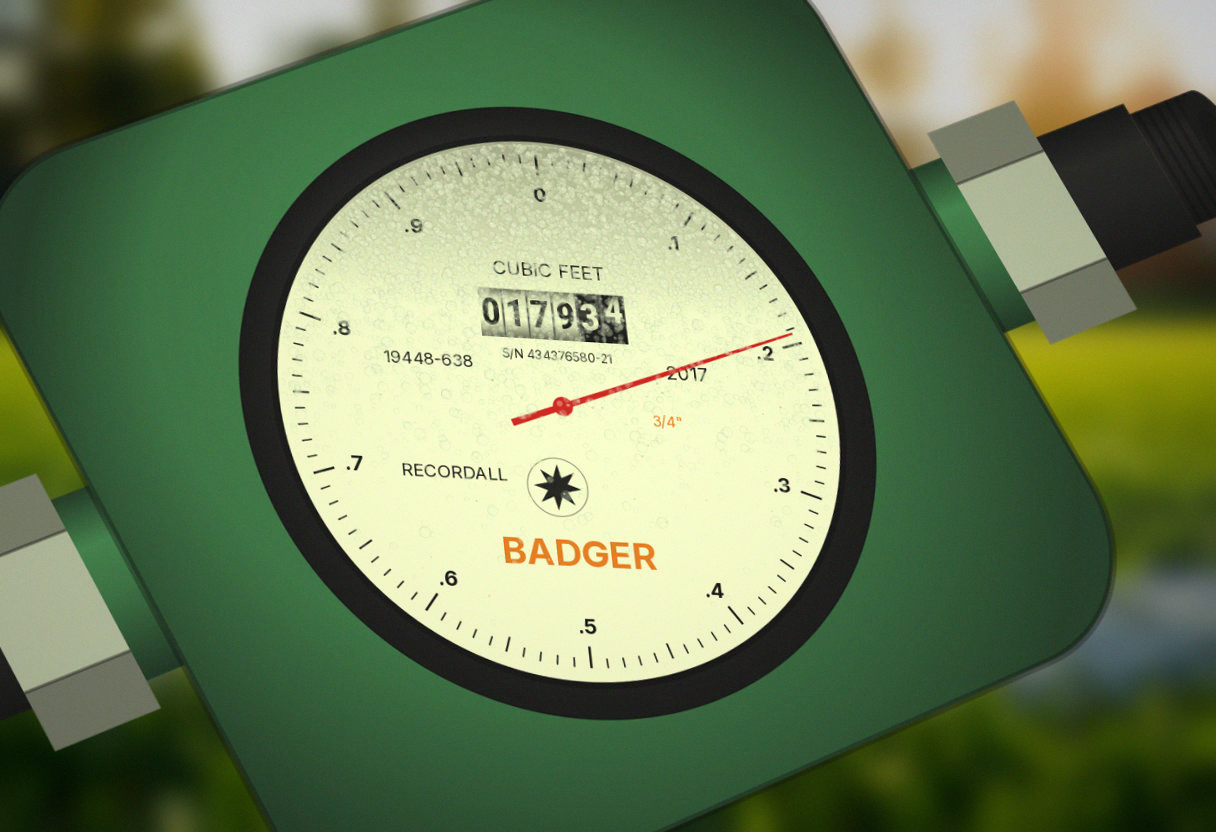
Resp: 17934.19 ft³
